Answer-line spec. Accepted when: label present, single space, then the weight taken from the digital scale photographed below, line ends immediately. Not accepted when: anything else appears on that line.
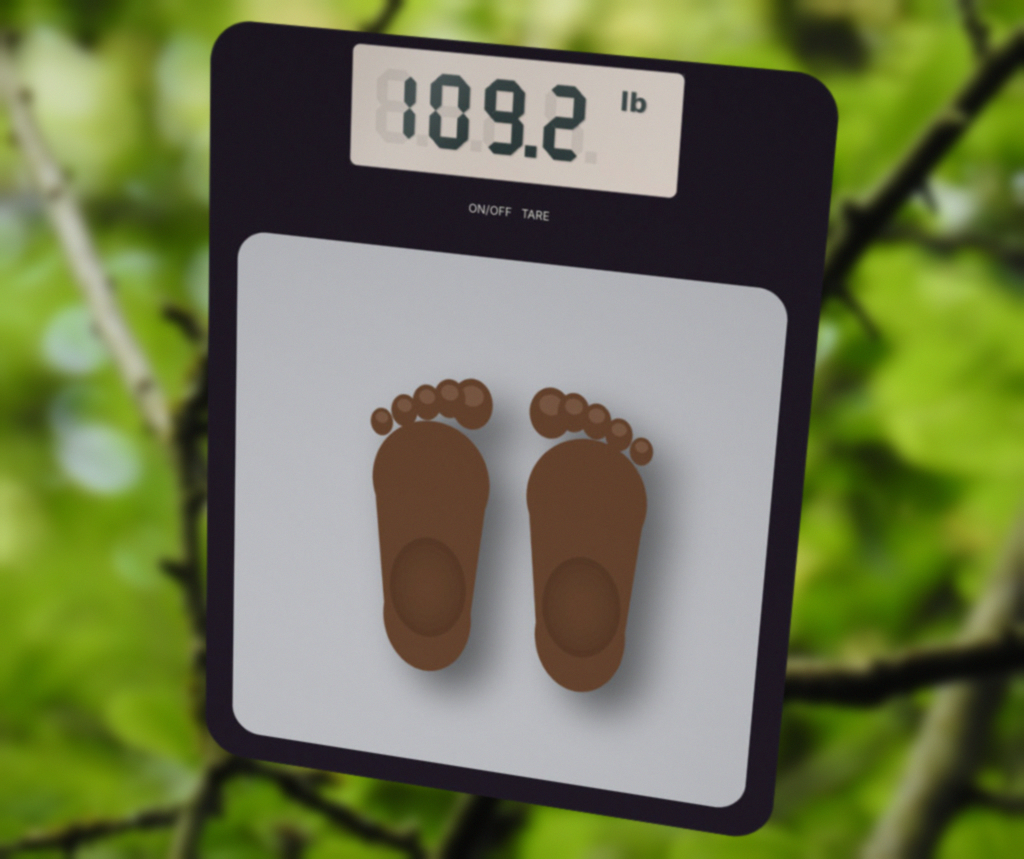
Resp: 109.2 lb
